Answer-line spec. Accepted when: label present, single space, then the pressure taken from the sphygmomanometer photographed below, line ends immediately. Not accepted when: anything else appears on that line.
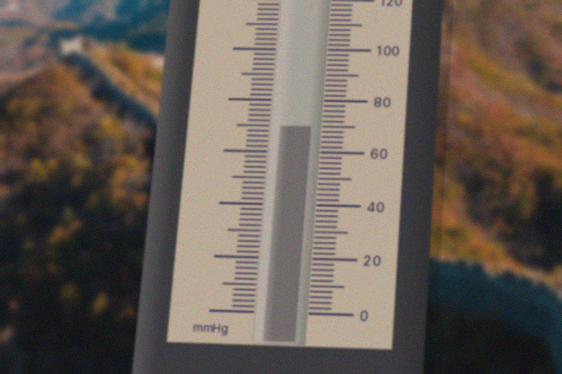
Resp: 70 mmHg
